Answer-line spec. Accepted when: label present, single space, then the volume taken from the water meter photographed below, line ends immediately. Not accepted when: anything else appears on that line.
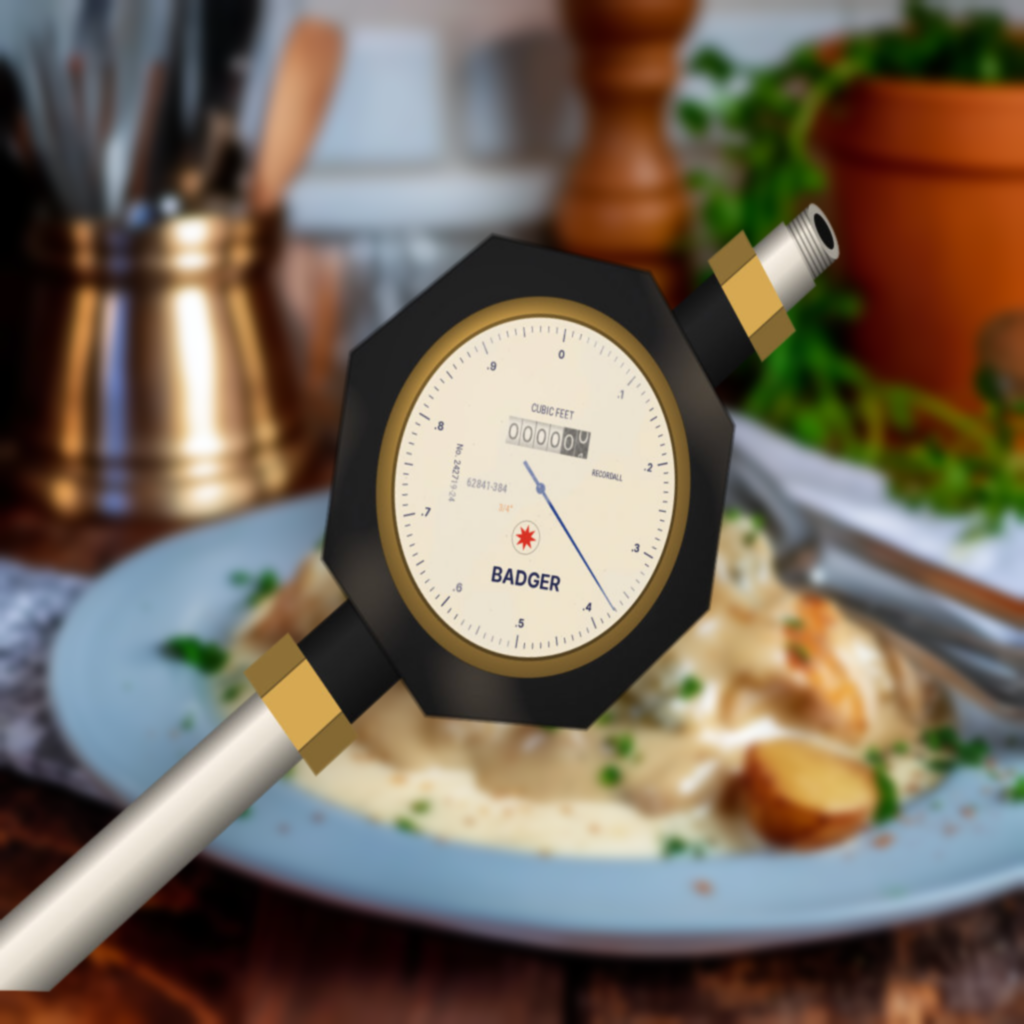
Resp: 0.37 ft³
